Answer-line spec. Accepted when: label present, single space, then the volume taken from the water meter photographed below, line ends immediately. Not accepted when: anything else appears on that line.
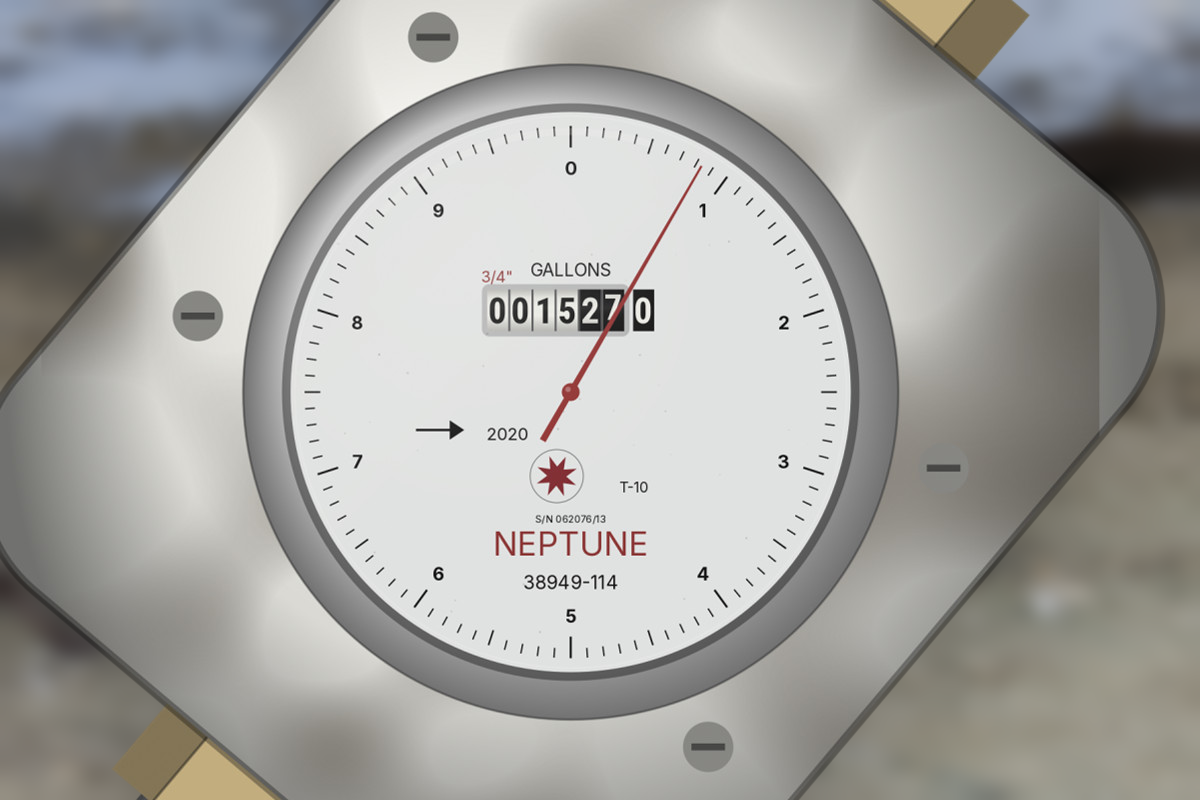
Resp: 15270.8 gal
